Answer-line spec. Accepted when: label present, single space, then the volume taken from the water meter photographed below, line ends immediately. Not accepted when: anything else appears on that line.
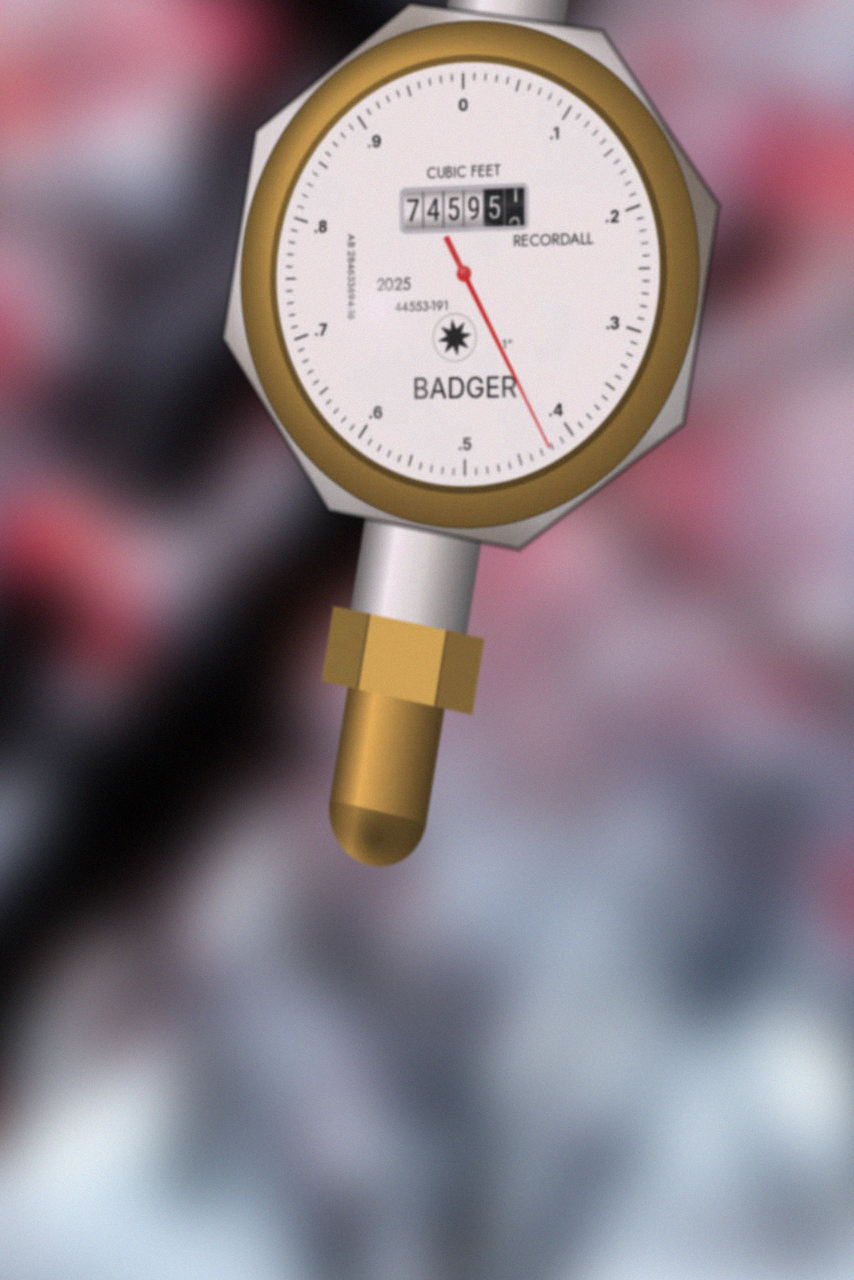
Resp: 745951.42 ft³
